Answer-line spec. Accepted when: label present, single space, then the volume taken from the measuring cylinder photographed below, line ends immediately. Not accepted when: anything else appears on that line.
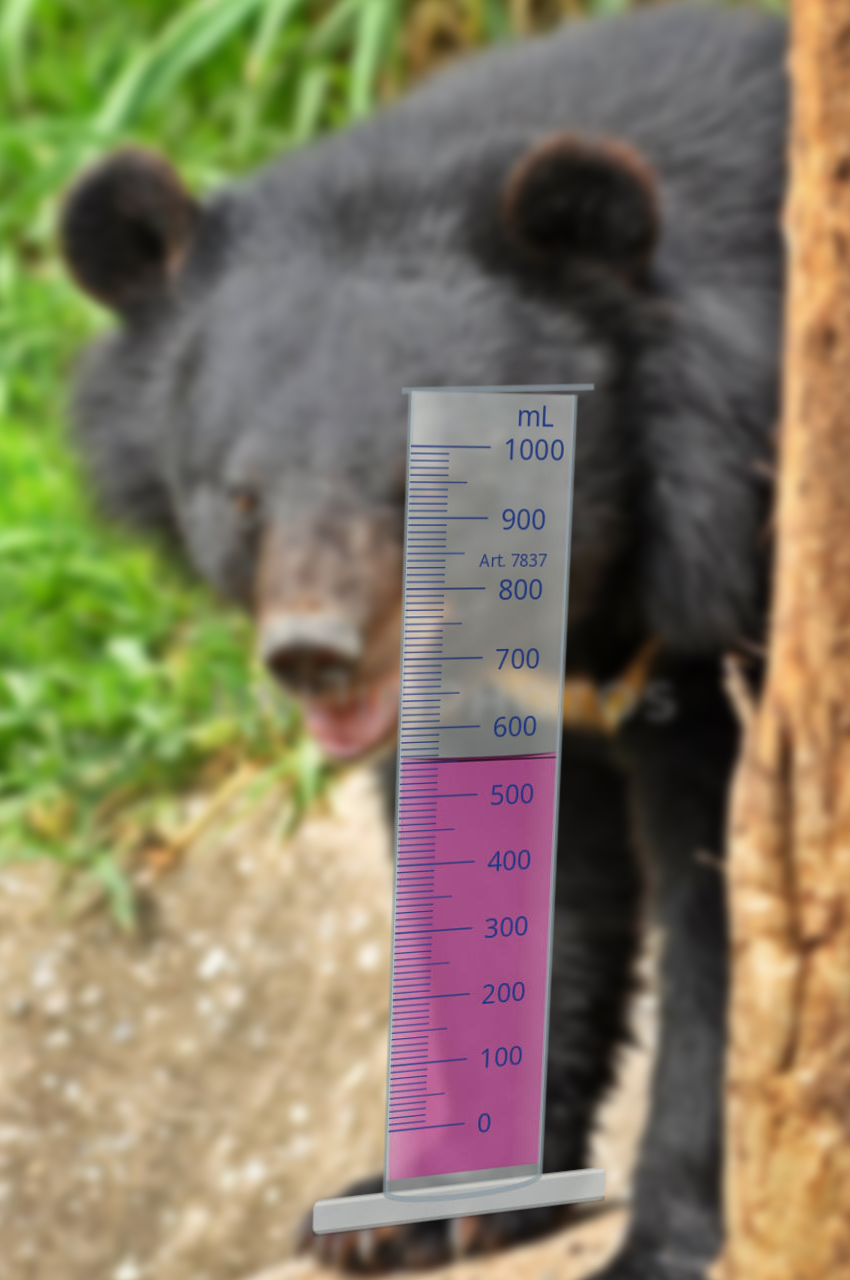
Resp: 550 mL
